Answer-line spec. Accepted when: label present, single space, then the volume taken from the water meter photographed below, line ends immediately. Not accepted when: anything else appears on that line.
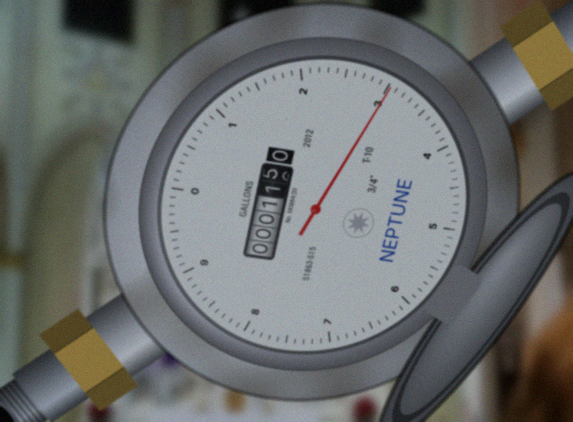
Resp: 1153.0 gal
